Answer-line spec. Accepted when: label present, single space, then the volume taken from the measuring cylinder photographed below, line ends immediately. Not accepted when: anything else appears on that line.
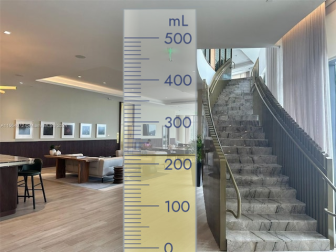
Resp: 220 mL
